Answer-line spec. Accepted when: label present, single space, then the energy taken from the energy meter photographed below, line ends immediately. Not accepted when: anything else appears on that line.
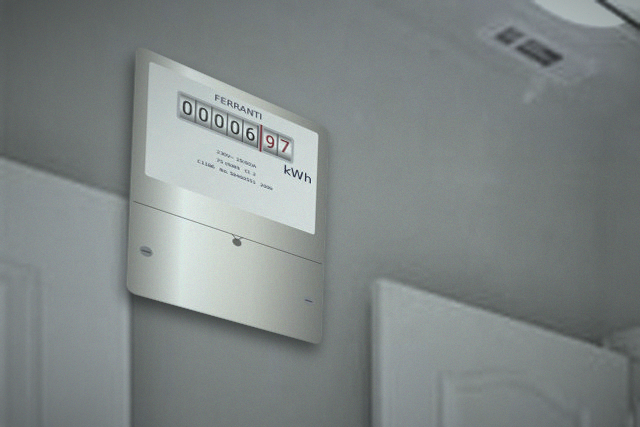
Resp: 6.97 kWh
